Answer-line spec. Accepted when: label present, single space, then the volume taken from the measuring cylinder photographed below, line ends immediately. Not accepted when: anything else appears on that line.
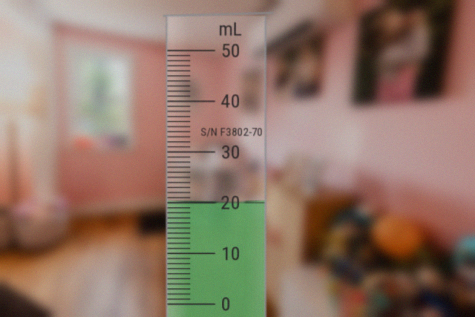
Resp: 20 mL
